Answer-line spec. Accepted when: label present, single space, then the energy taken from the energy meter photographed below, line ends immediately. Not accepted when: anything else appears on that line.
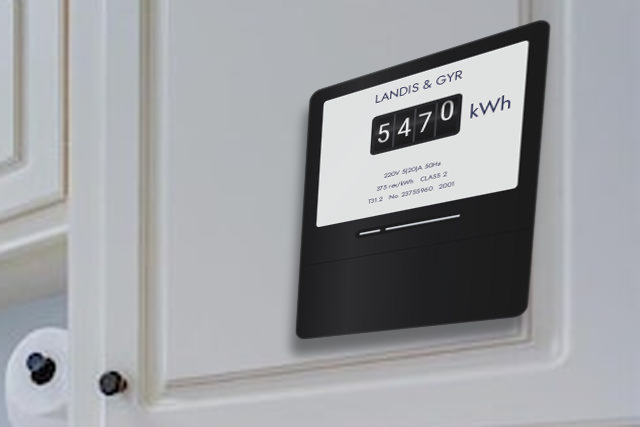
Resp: 5470 kWh
